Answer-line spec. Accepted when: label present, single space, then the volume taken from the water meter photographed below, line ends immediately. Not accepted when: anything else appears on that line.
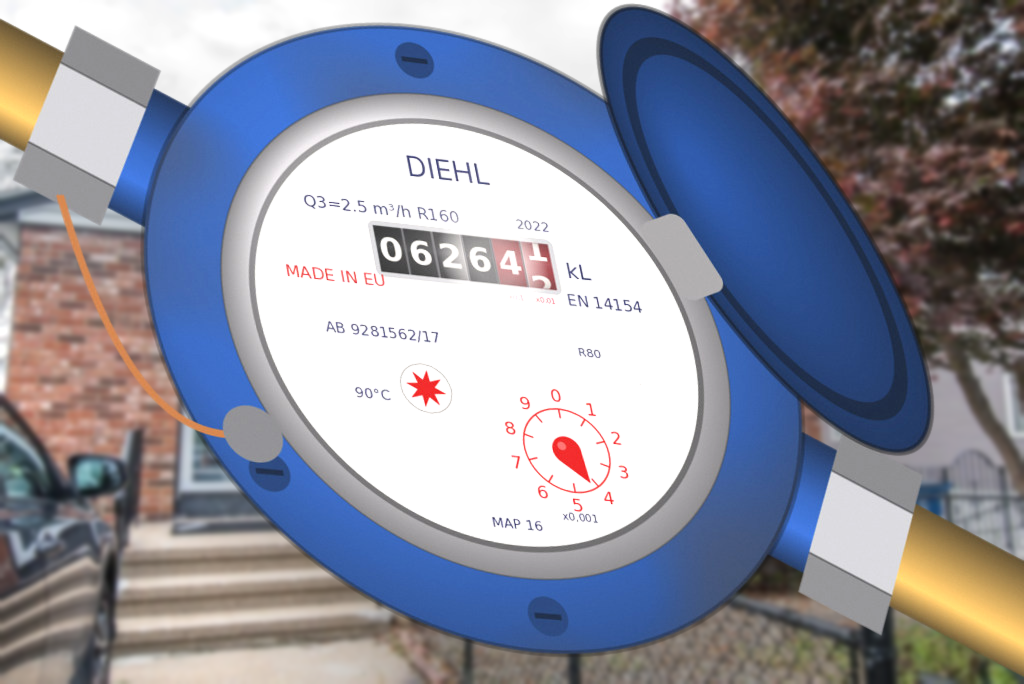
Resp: 626.414 kL
